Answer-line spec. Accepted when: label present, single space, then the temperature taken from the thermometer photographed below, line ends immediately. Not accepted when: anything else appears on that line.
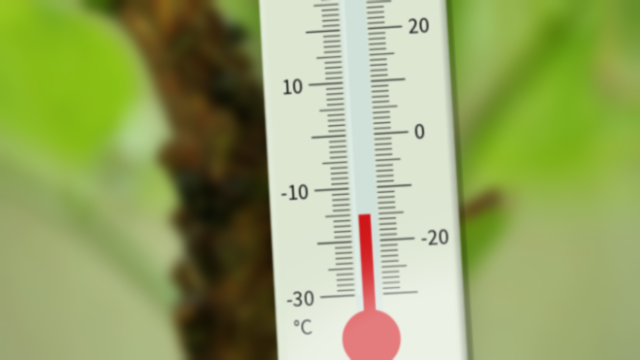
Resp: -15 °C
